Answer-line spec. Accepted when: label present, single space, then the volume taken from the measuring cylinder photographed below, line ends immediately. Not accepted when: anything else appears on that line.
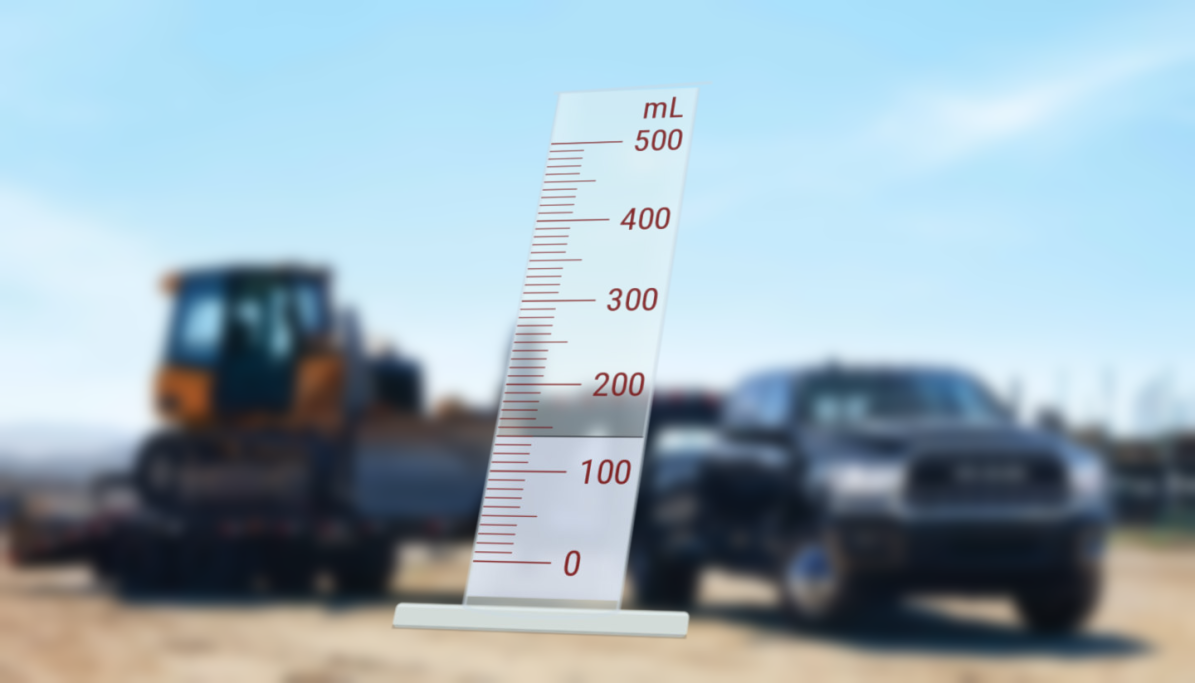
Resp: 140 mL
